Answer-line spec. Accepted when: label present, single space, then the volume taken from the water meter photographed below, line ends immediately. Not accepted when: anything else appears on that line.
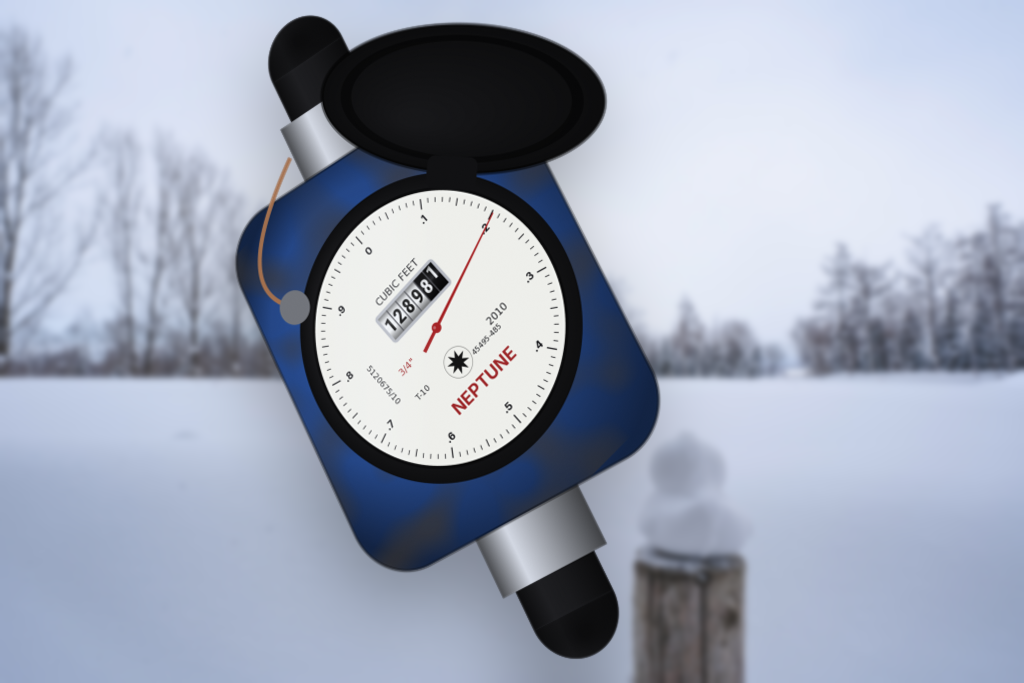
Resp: 128981.20 ft³
